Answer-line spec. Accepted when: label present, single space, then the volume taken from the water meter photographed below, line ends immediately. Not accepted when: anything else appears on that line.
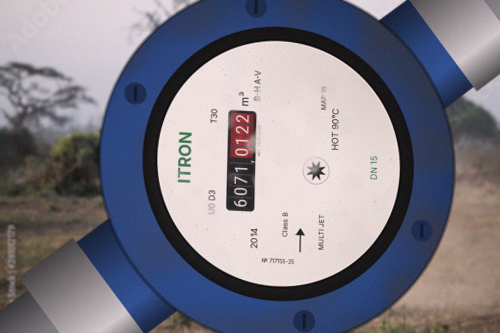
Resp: 6071.0122 m³
